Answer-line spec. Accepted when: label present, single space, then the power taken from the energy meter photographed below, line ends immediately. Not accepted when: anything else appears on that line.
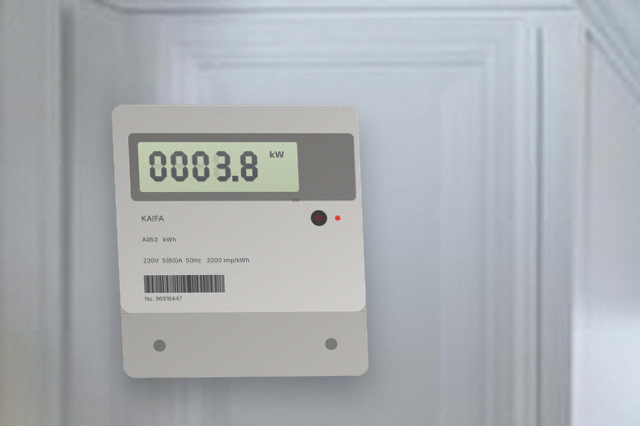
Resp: 3.8 kW
